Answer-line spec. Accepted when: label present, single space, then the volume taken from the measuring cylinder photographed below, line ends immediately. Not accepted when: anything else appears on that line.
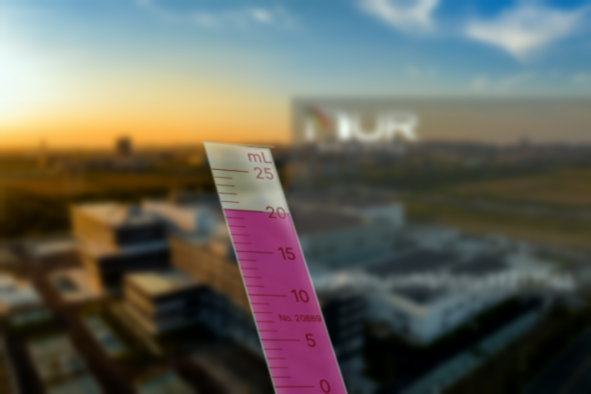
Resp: 20 mL
